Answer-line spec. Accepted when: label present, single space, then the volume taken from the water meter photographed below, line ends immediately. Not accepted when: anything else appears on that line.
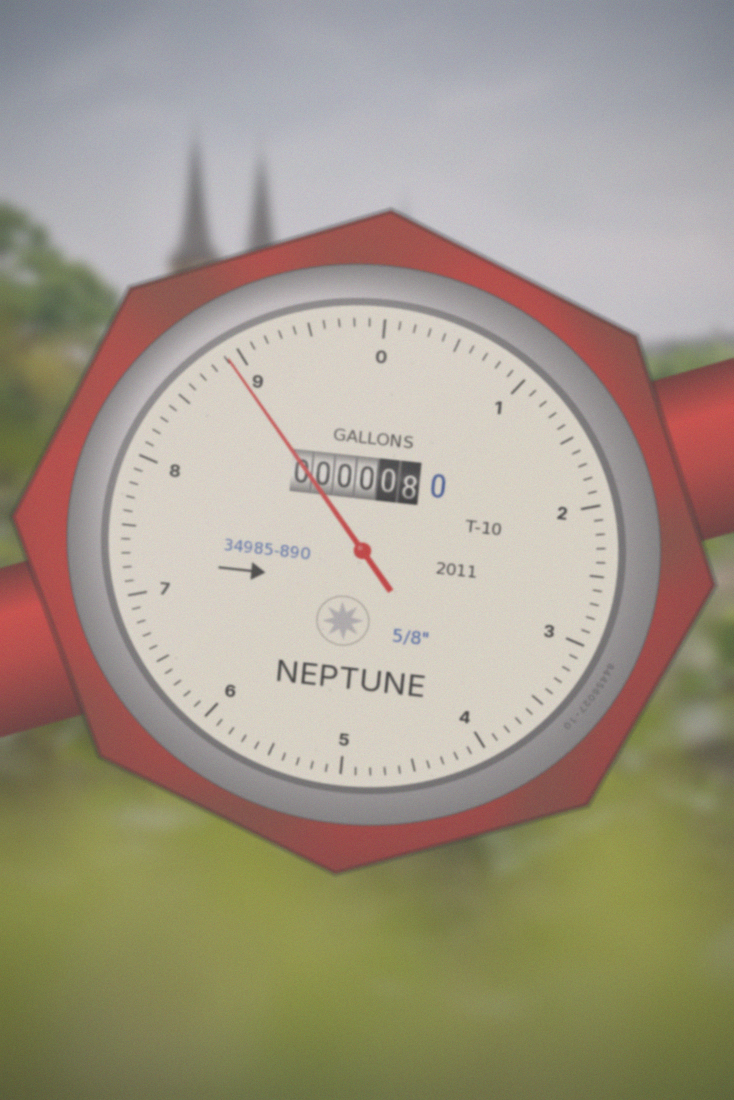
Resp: 78.9 gal
